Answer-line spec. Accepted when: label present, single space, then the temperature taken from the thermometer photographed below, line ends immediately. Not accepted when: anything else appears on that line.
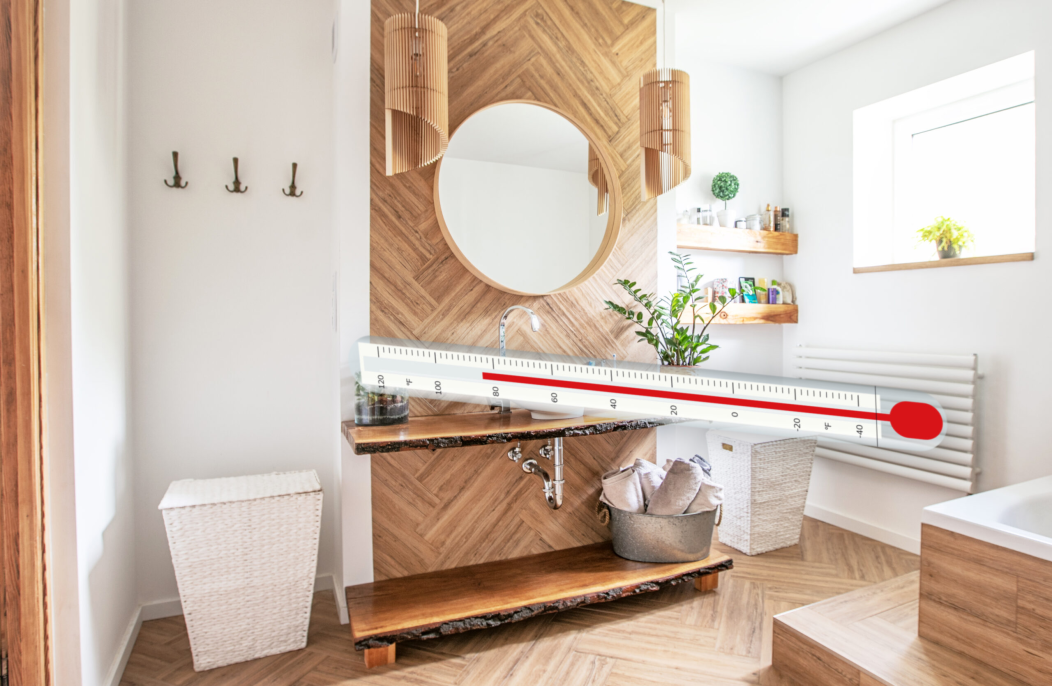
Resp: 84 °F
